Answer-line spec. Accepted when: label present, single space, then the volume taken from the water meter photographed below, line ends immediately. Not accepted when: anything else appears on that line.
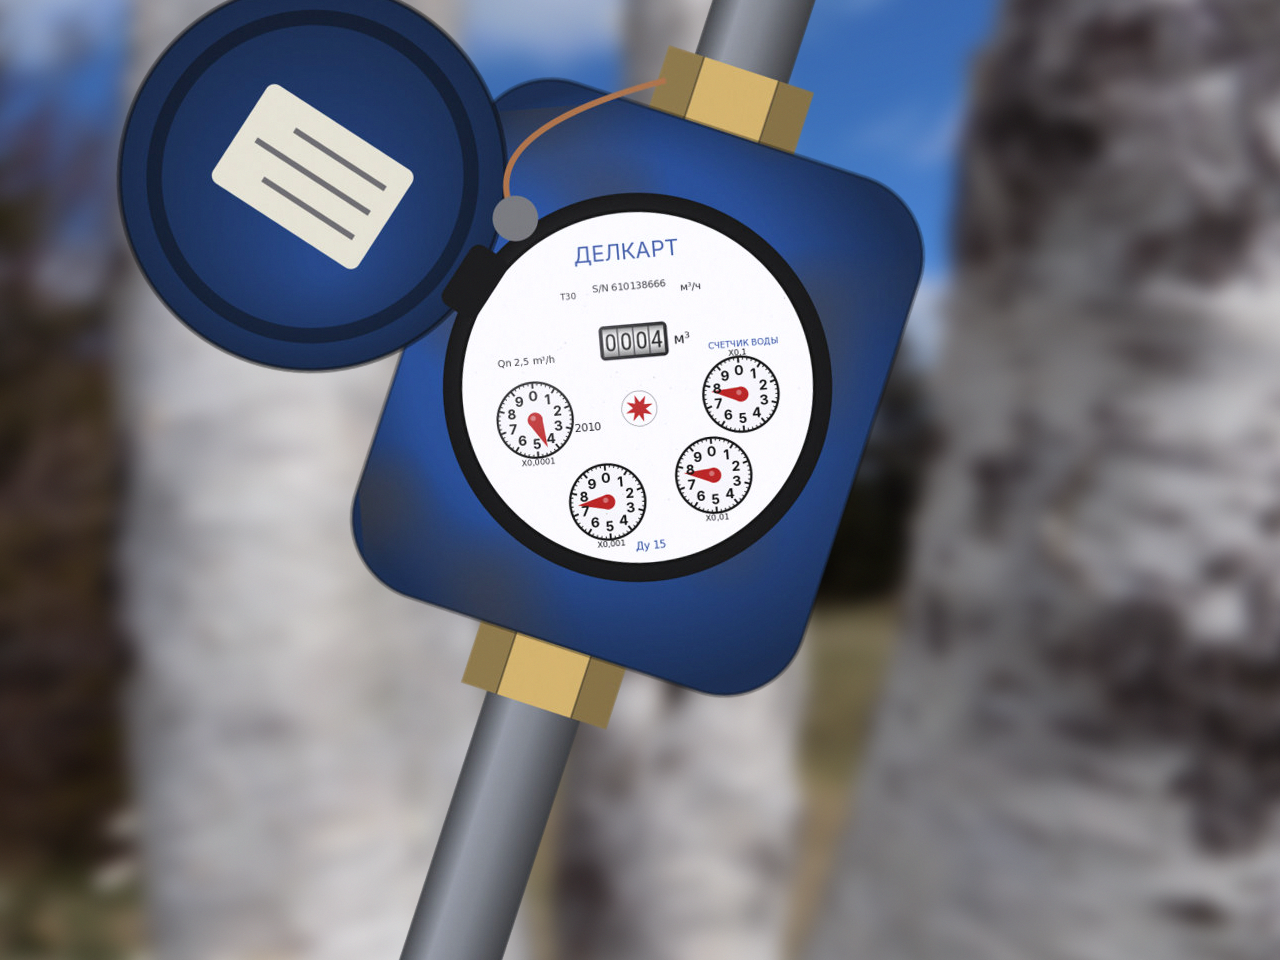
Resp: 4.7774 m³
